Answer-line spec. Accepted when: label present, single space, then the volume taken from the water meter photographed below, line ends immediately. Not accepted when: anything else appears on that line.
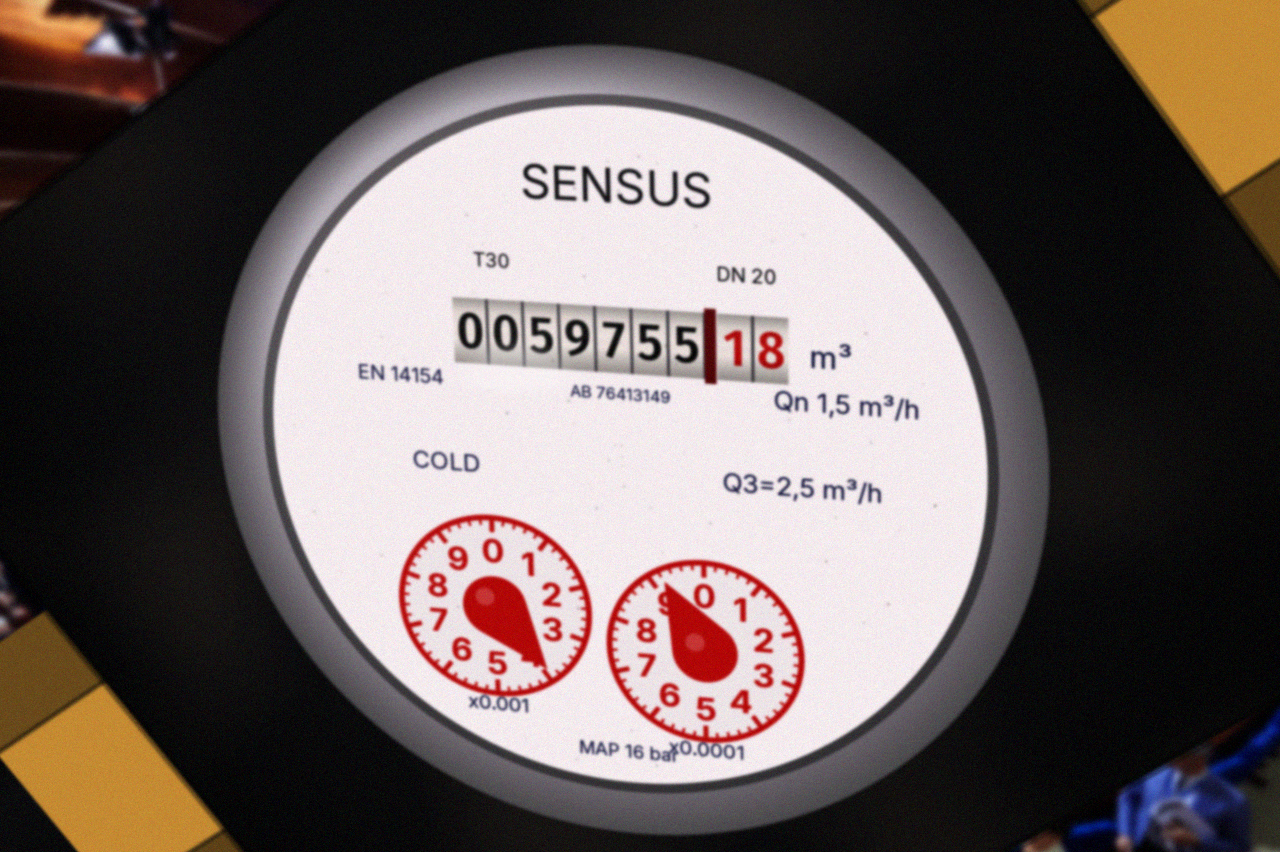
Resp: 59755.1839 m³
